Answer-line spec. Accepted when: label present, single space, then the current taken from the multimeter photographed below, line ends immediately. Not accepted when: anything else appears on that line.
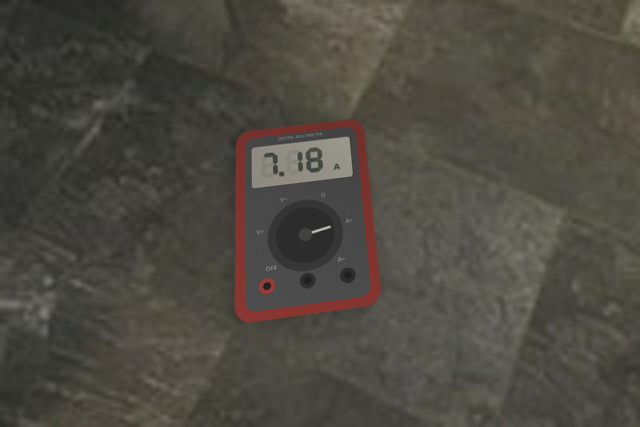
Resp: 7.18 A
